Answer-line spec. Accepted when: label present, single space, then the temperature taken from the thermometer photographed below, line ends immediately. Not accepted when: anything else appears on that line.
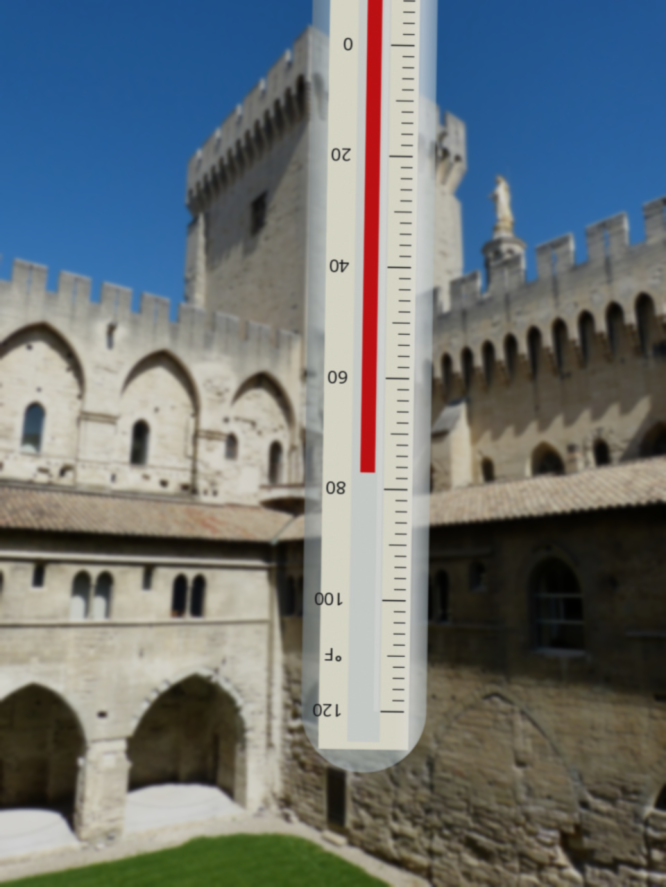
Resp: 77 °F
